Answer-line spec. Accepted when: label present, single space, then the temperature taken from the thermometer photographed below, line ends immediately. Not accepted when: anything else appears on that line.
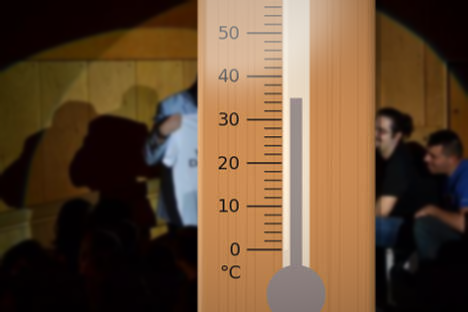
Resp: 35 °C
